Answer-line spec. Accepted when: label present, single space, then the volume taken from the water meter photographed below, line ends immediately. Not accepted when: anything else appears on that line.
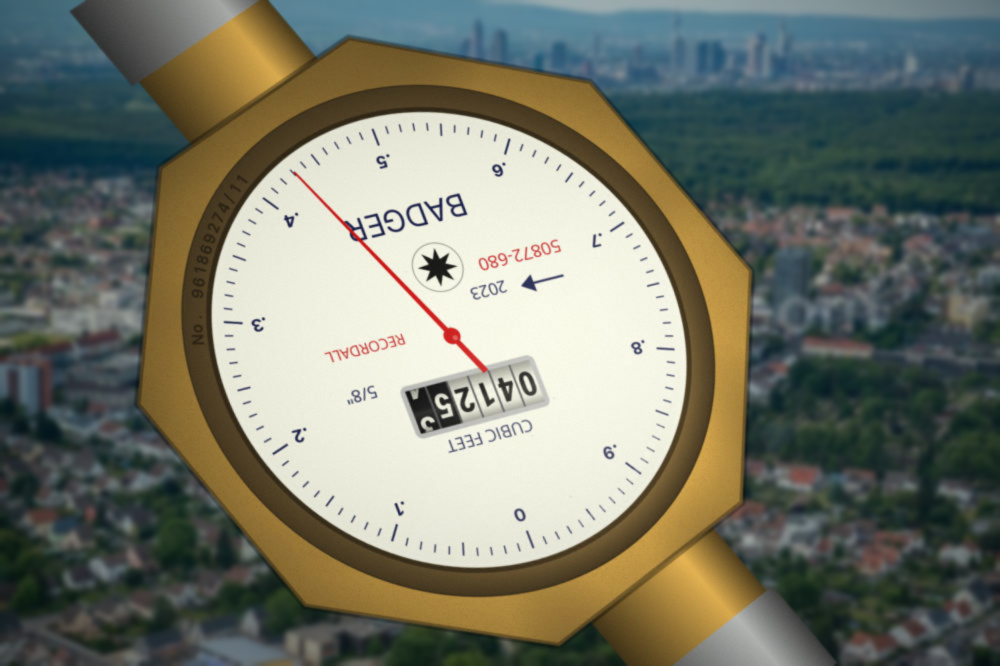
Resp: 41253.43 ft³
